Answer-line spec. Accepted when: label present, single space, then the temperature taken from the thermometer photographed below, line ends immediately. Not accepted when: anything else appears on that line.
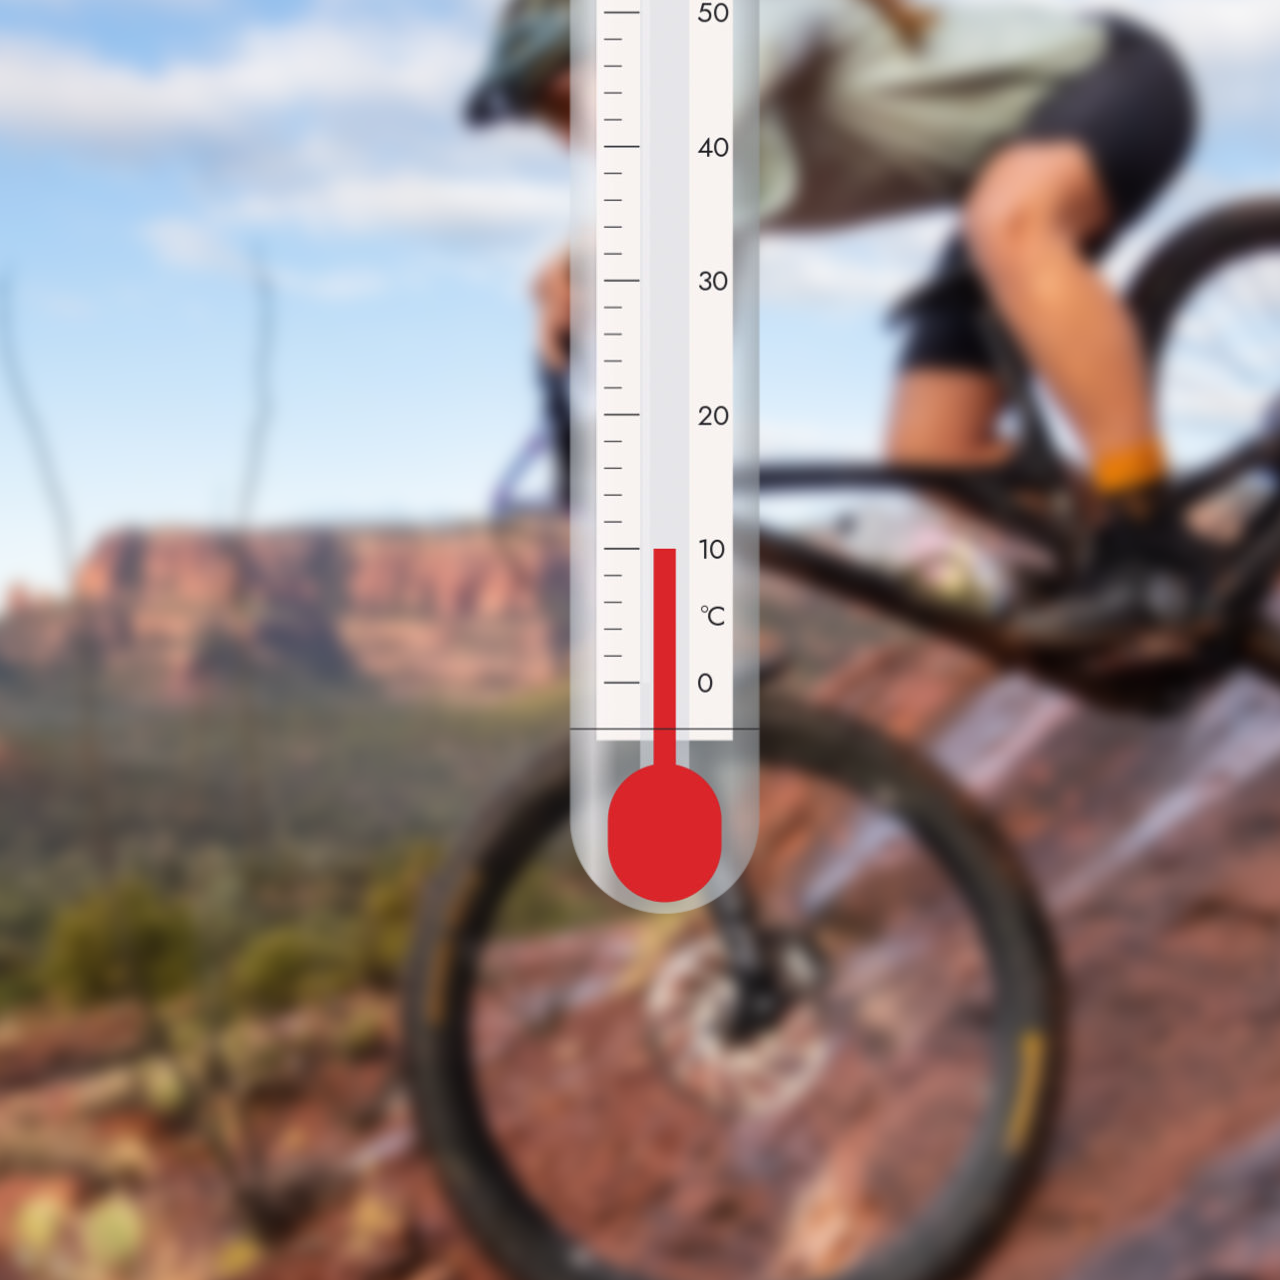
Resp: 10 °C
